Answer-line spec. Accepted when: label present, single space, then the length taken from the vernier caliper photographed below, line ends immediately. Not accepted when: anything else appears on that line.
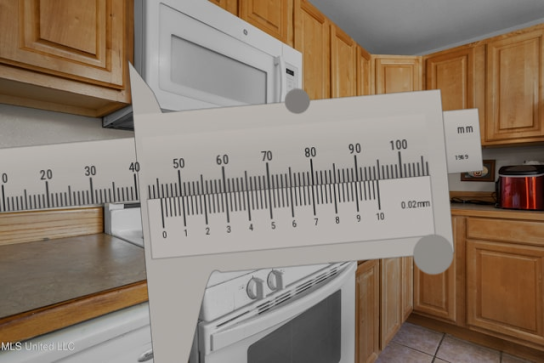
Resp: 45.5 mm
